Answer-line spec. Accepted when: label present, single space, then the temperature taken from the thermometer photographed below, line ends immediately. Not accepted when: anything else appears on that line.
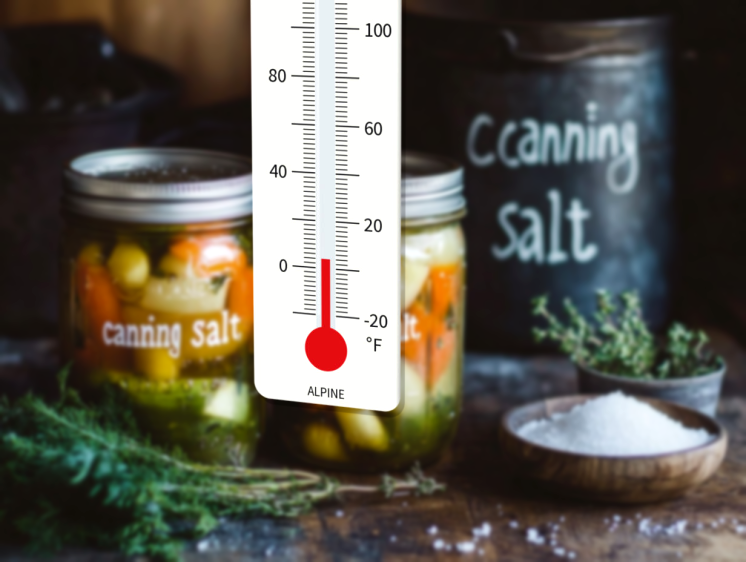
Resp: 4 °F
